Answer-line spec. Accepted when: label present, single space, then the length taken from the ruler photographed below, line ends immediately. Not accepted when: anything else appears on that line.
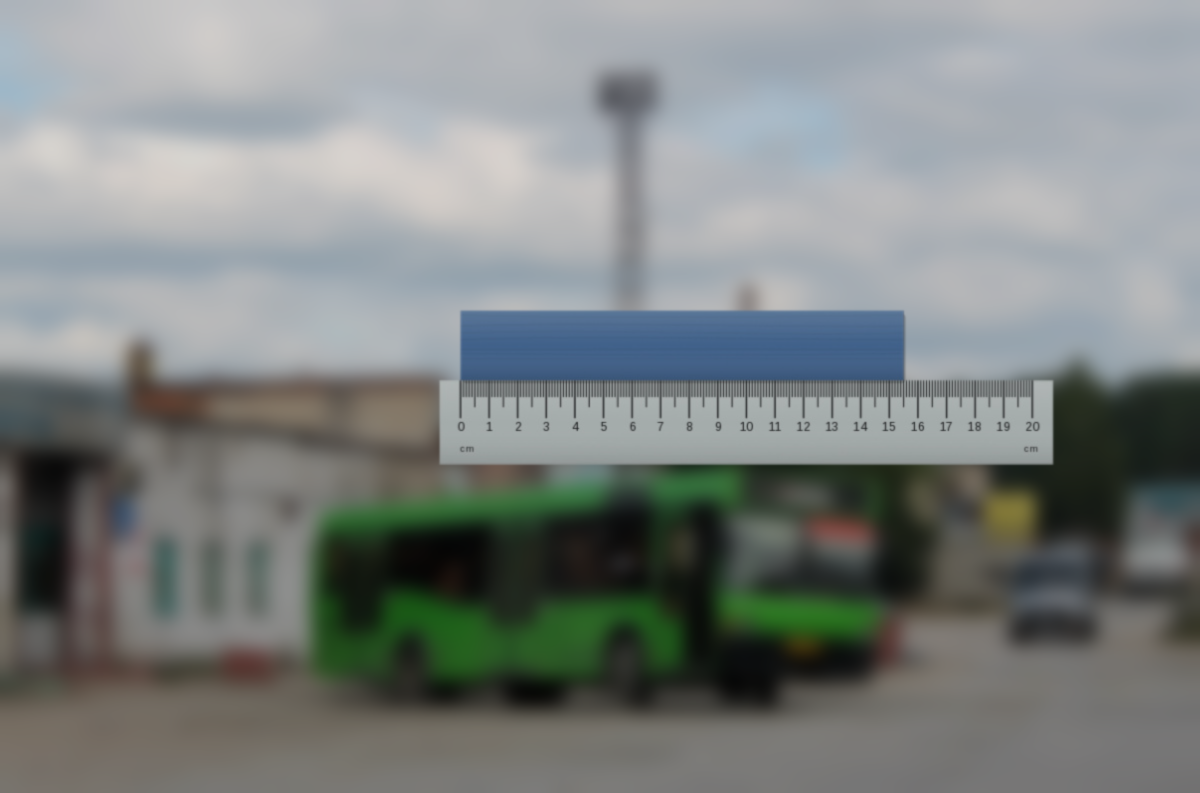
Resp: 15.5 cm
